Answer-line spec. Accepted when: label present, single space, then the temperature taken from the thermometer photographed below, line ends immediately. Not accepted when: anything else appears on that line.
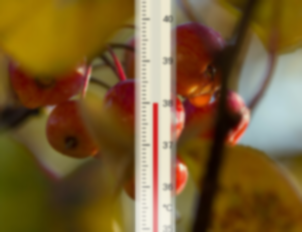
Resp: 38 °C
